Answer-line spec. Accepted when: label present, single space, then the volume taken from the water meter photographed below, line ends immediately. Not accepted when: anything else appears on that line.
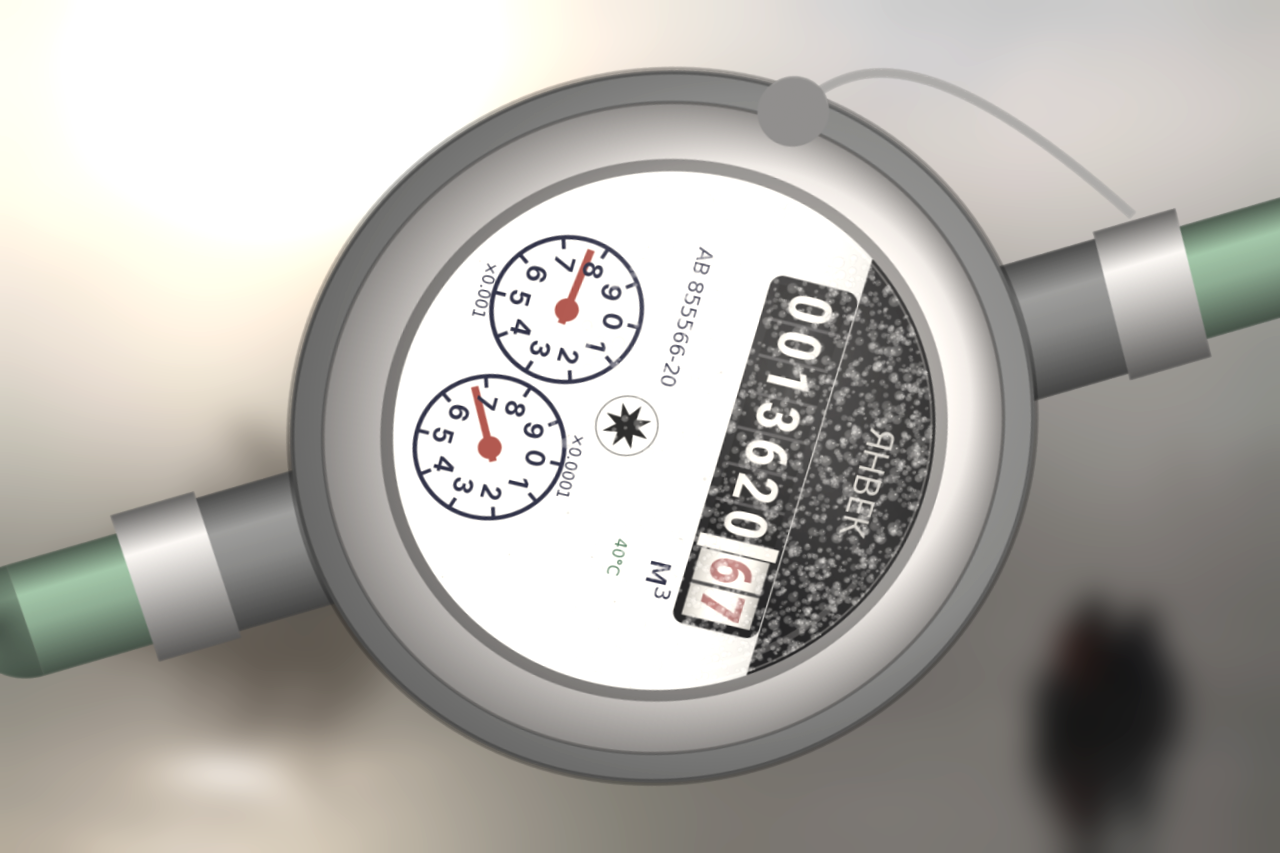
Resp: 13620.6776 m³
